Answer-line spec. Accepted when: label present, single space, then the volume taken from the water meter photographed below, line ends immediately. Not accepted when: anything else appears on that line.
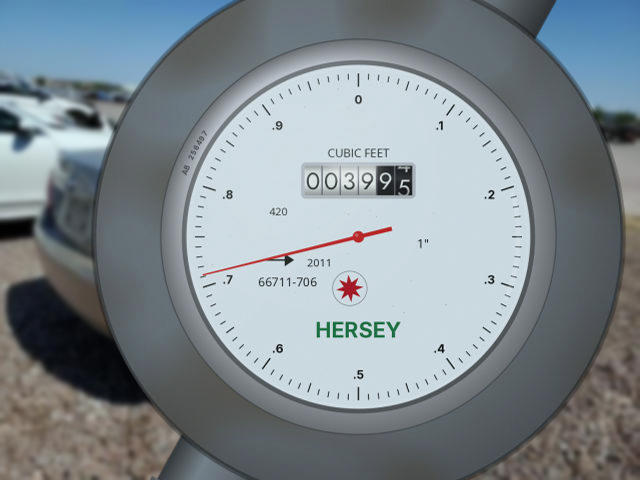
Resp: 3994.71 ft³
